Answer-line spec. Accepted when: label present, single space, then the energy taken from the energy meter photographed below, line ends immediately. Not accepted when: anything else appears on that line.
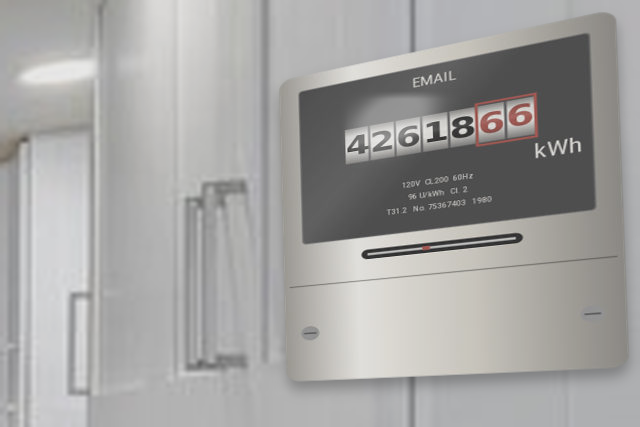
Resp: 42618.66 kWh
